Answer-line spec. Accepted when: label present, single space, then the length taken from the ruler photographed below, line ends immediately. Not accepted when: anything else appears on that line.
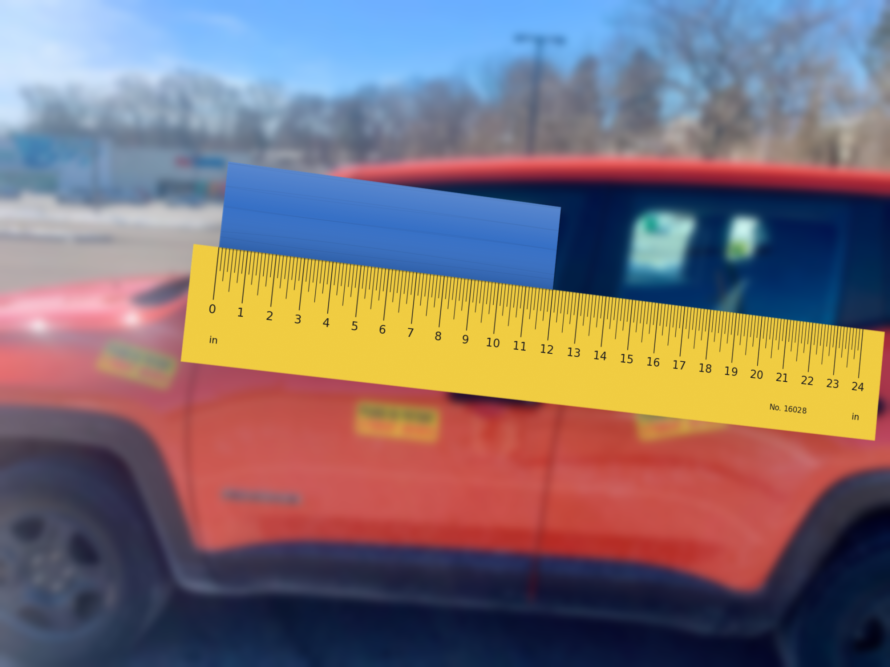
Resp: 12 in
